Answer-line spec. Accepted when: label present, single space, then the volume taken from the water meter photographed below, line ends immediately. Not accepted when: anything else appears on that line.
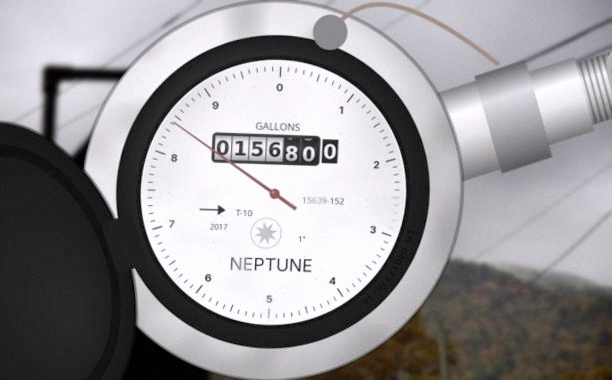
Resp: 156798.4 gal
